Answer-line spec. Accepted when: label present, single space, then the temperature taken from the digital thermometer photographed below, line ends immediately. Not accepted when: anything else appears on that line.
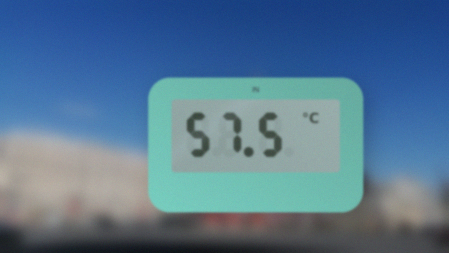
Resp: 57.5 °C
